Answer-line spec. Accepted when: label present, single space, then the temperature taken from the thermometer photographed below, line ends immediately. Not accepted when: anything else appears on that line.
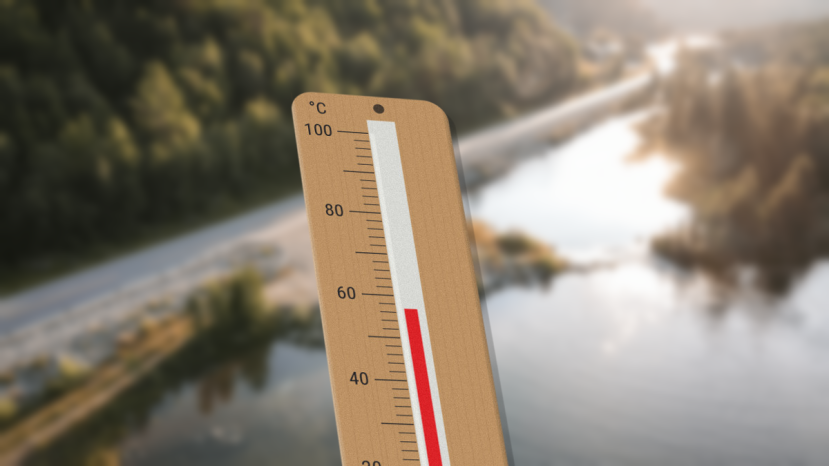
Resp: 57 °C
